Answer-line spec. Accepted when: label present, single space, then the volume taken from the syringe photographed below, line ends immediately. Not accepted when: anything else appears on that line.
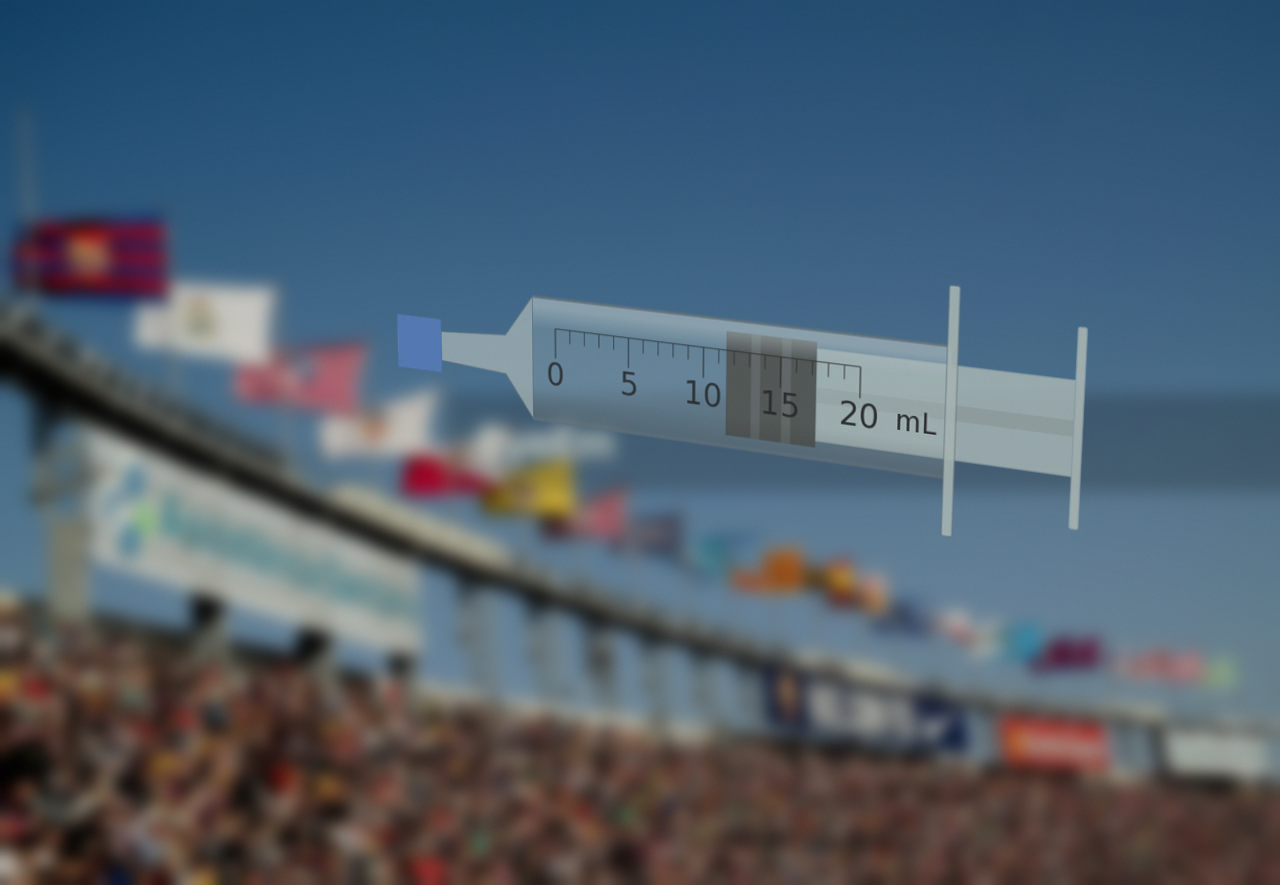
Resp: 11.5 mL
